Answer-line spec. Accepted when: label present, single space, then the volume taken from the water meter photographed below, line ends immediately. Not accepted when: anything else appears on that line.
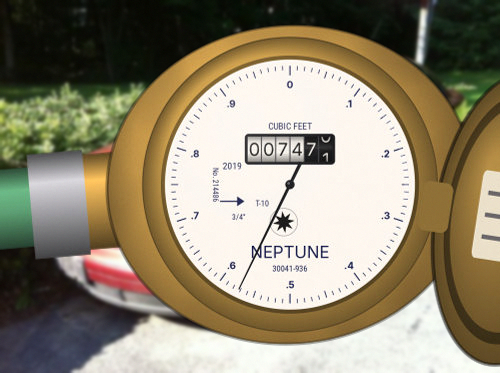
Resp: 7470.57 ft³
